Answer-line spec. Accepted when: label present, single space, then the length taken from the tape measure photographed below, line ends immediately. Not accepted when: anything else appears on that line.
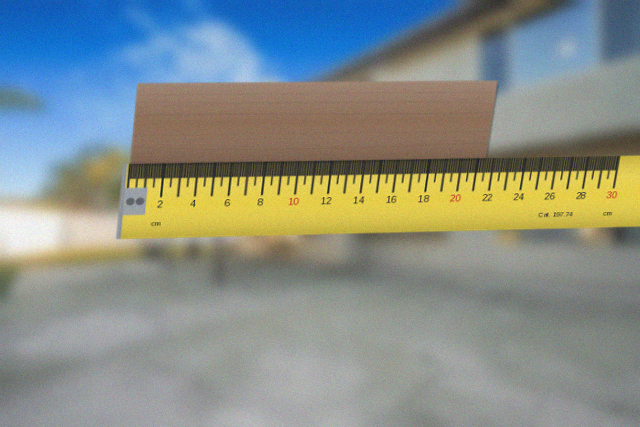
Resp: 21.5 cm
